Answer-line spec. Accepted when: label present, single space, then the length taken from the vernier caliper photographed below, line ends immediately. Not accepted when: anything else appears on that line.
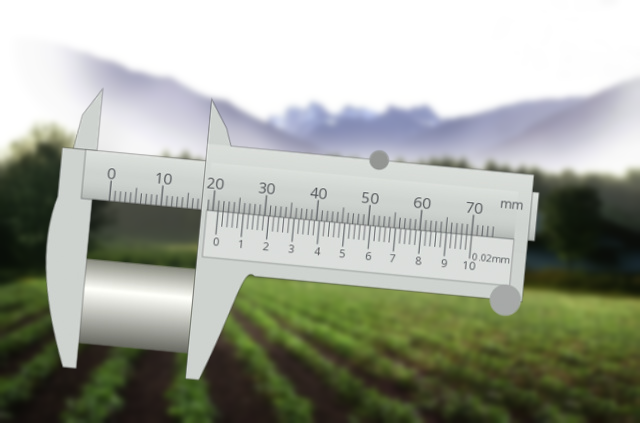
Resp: 21.0 mm
